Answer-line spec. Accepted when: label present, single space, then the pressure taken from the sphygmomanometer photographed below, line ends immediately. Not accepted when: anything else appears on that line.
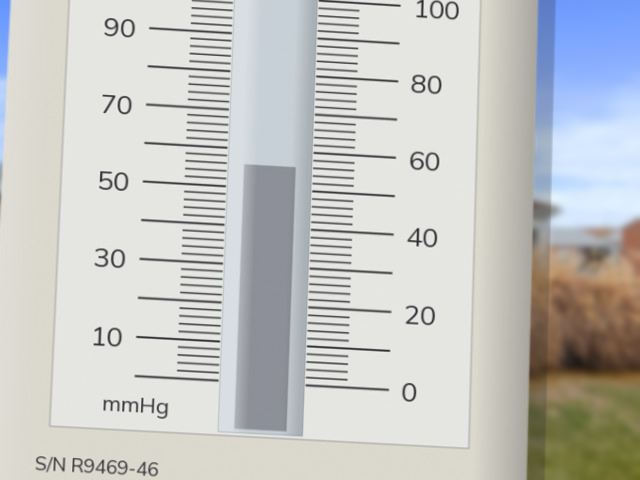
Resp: 56 mmHg
